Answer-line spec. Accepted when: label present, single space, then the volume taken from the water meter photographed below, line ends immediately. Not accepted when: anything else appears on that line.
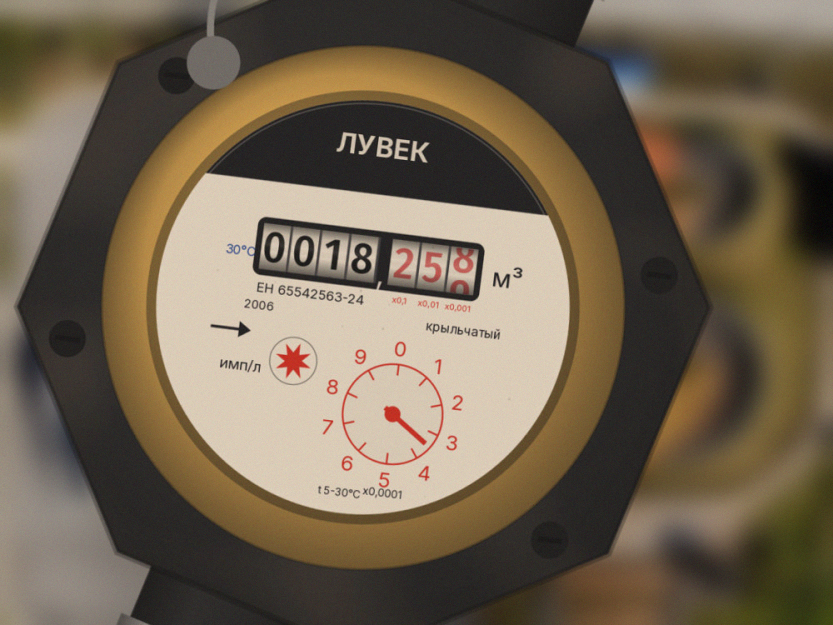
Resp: 18.2583 m³
